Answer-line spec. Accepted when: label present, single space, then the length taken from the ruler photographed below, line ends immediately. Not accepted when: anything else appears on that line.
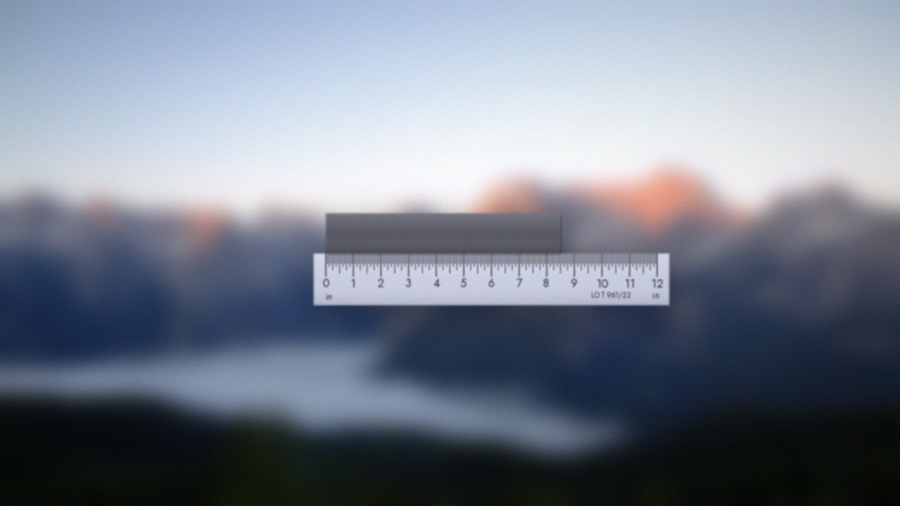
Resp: 8.5 in
